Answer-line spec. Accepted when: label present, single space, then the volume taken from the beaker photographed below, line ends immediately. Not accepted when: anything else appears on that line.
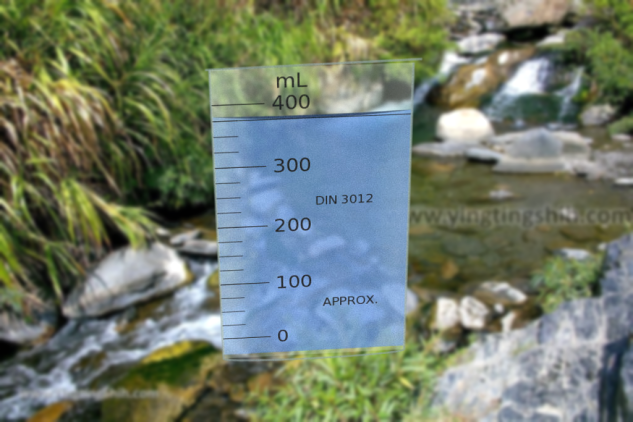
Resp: 375 mL
